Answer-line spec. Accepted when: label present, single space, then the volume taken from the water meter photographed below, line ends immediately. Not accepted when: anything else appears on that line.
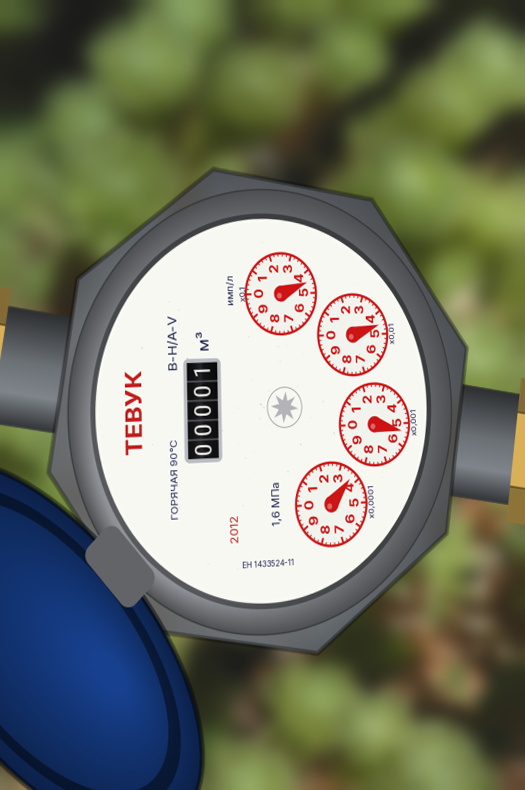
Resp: 1.4453 m³
